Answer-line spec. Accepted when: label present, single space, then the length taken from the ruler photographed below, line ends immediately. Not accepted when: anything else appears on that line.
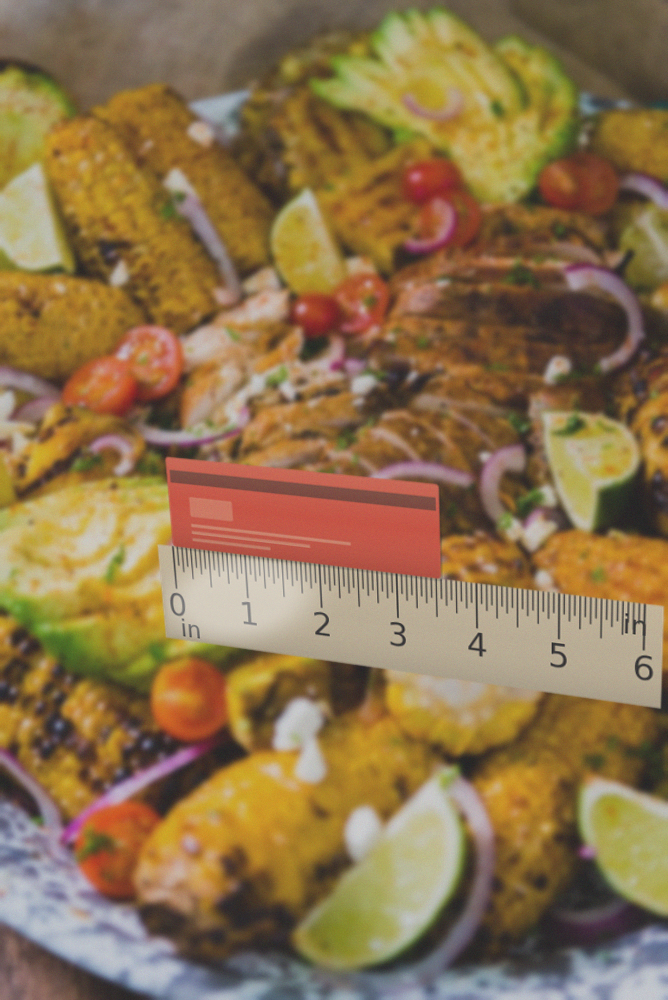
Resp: 3.5625 in
